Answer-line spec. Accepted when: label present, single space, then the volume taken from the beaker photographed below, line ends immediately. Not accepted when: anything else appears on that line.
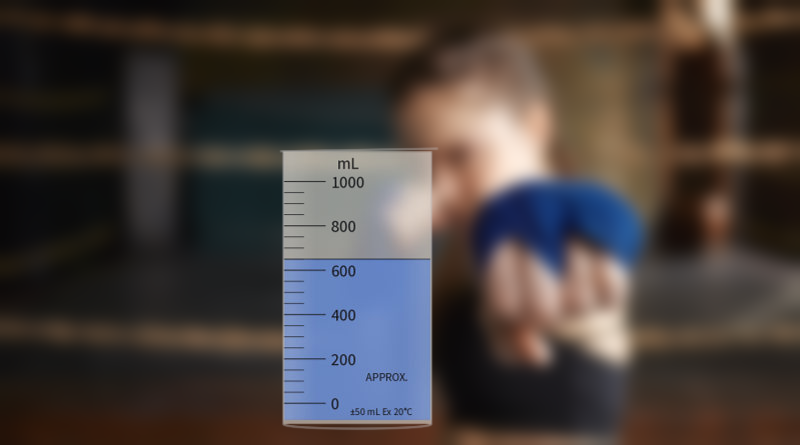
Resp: 650 mL
